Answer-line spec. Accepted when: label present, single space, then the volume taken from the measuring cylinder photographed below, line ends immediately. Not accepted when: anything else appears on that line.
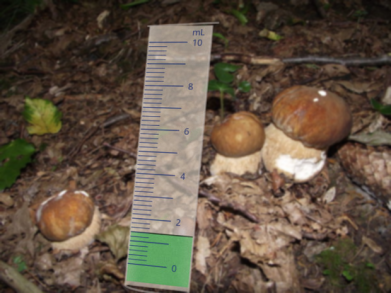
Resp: 1.4 mL
